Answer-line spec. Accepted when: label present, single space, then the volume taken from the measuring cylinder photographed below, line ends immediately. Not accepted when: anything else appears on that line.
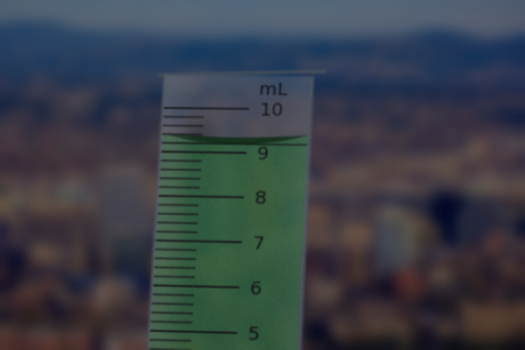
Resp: 9.2 mL
